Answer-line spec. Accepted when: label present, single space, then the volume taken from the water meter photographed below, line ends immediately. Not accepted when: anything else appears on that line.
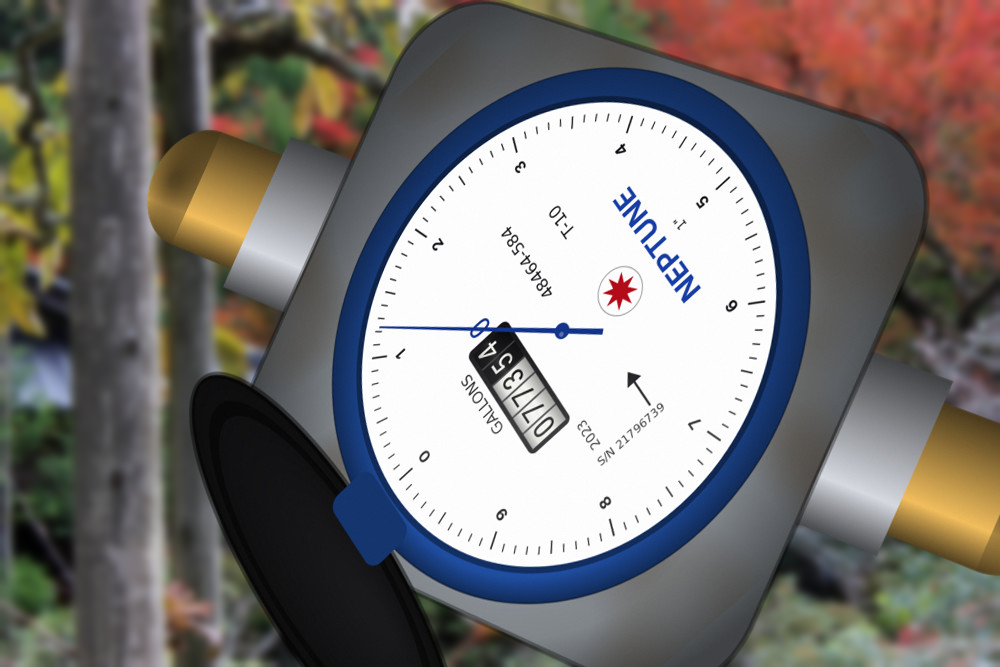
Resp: 773541.2 gal
